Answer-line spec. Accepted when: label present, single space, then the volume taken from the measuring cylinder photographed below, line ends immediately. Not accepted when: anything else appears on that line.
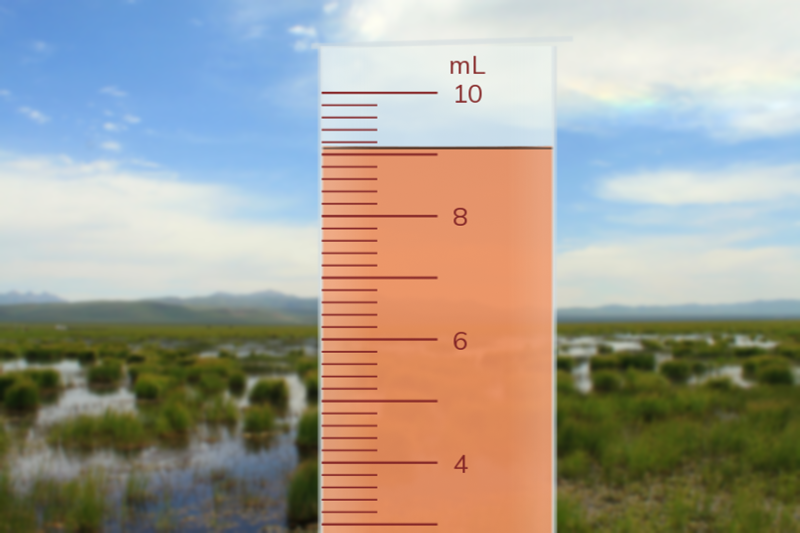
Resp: 9.1 mL
